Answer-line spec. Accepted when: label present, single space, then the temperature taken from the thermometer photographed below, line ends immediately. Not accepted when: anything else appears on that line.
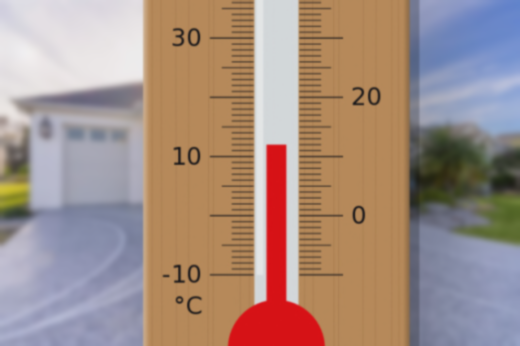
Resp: 12 °C
